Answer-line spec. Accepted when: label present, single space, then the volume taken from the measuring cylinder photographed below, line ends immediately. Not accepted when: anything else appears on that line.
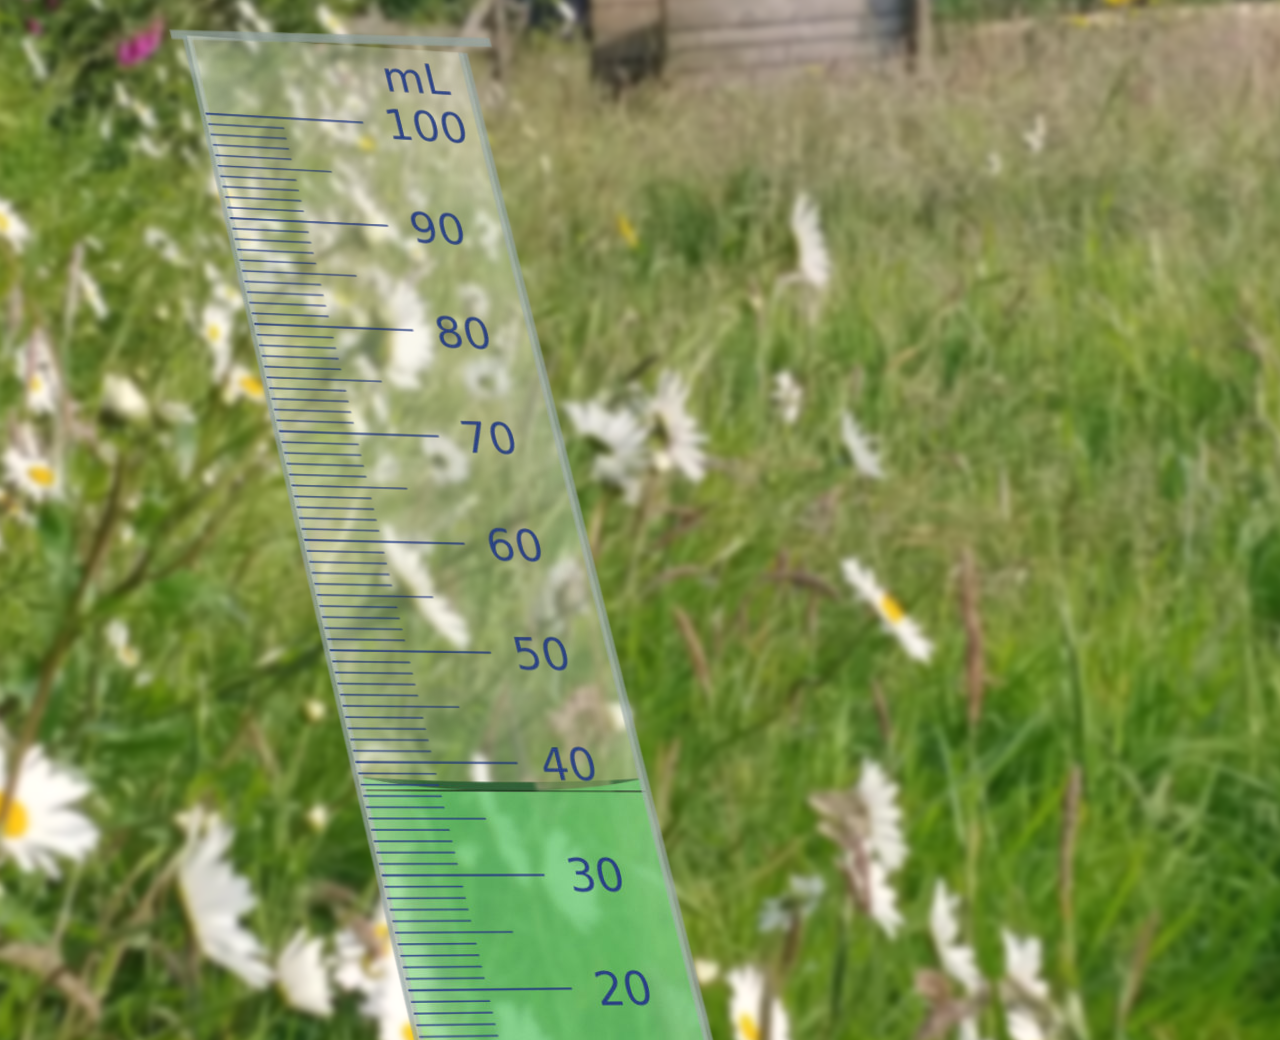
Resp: 37.5 mL
